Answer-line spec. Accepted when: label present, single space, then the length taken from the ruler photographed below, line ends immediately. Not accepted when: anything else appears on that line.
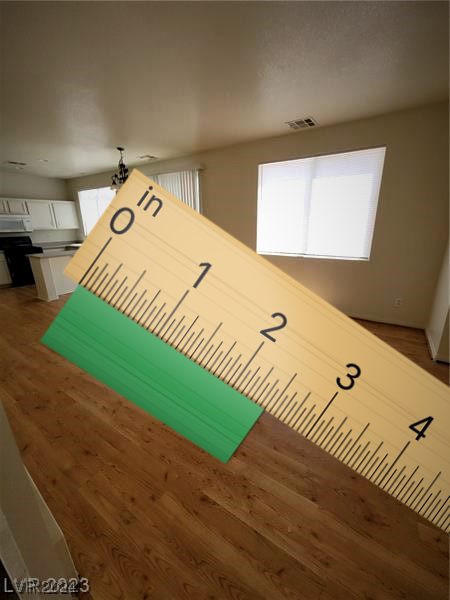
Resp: 2.4375 in
